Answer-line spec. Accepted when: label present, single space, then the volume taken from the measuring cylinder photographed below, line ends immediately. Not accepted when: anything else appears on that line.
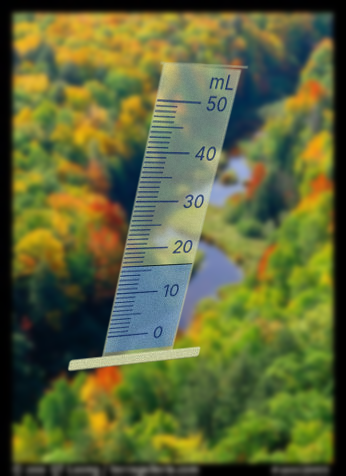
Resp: 16 mL
